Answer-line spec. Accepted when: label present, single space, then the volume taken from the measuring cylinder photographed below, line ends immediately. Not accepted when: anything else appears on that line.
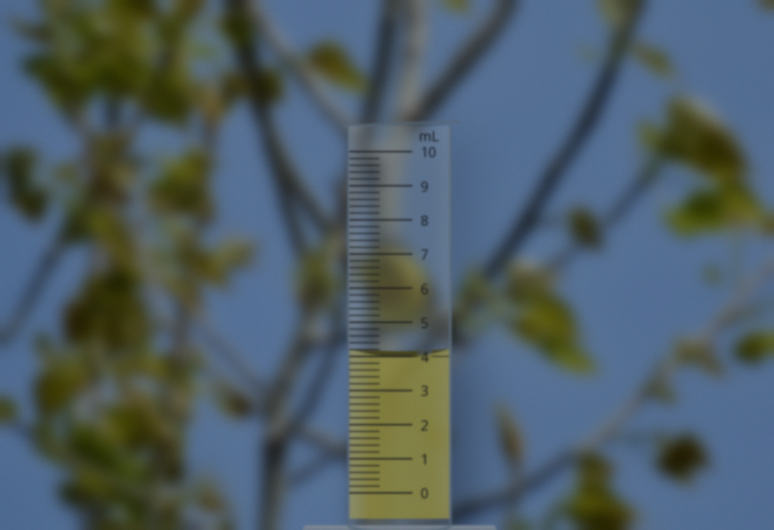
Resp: 4 mL
